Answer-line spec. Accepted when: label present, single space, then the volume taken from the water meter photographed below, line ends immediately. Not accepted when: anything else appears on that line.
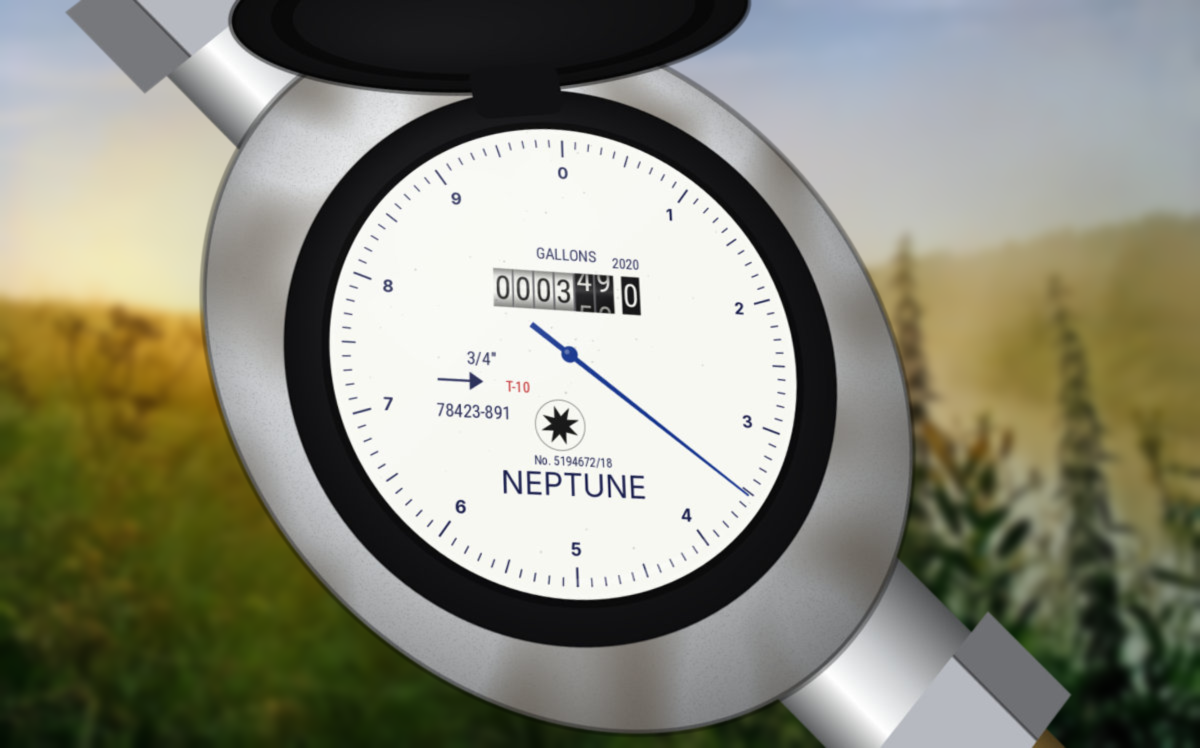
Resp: 3493.5 gal
